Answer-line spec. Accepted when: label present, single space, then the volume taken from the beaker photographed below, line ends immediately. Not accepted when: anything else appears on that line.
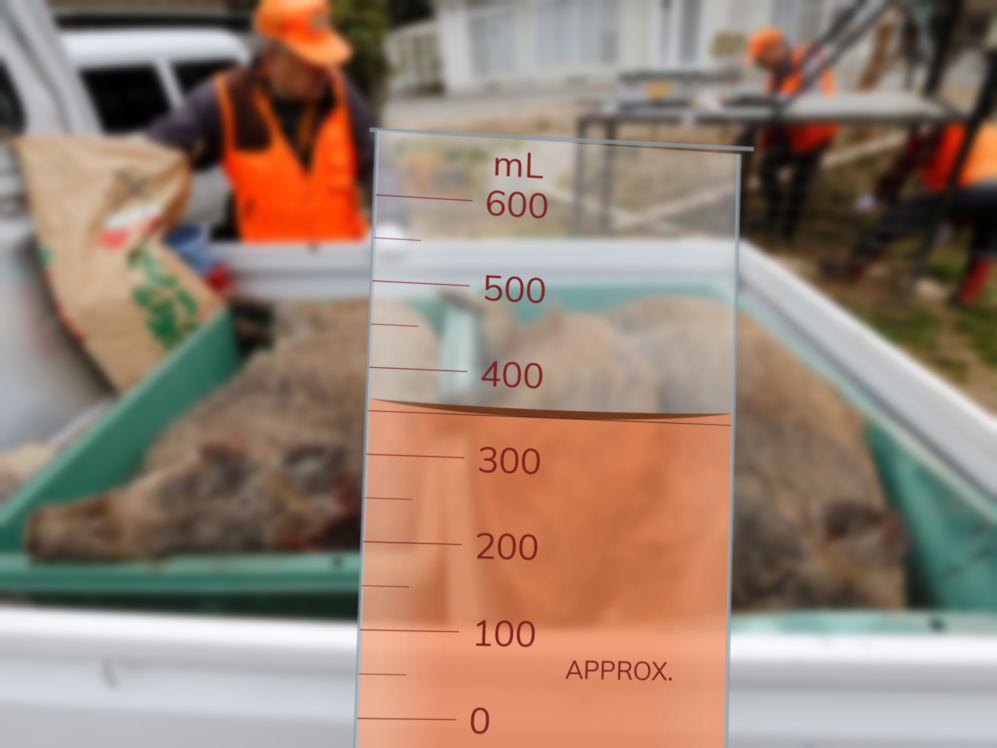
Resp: 350 mL
